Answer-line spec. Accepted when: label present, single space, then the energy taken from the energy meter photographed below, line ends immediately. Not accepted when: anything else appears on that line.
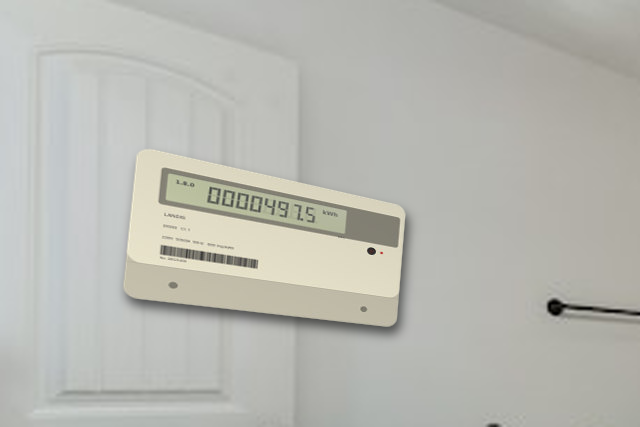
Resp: 497.5 kWh
